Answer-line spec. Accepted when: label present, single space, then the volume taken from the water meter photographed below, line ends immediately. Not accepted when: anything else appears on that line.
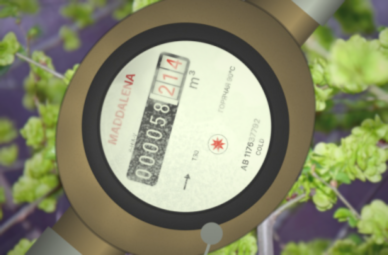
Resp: 58.214 m³
